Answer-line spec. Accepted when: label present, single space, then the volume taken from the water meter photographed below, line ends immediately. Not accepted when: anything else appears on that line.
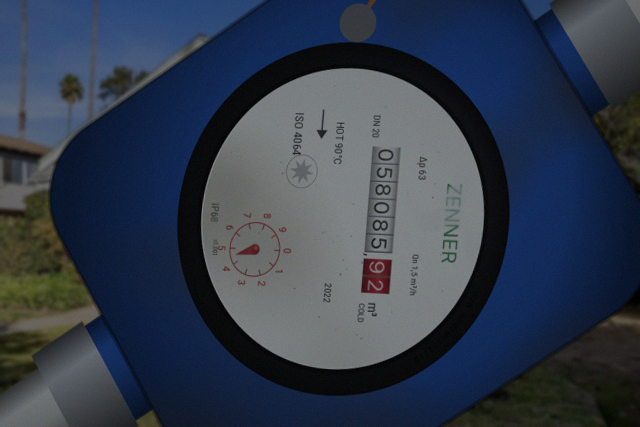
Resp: 58085.924 m³
